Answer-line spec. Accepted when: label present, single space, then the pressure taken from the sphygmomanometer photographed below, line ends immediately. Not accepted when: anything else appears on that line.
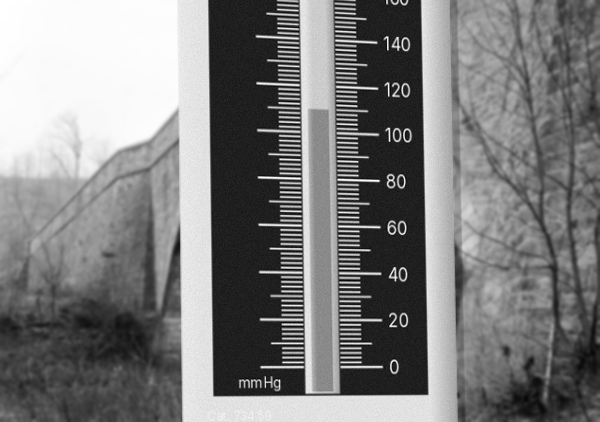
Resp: 110 mmHg
